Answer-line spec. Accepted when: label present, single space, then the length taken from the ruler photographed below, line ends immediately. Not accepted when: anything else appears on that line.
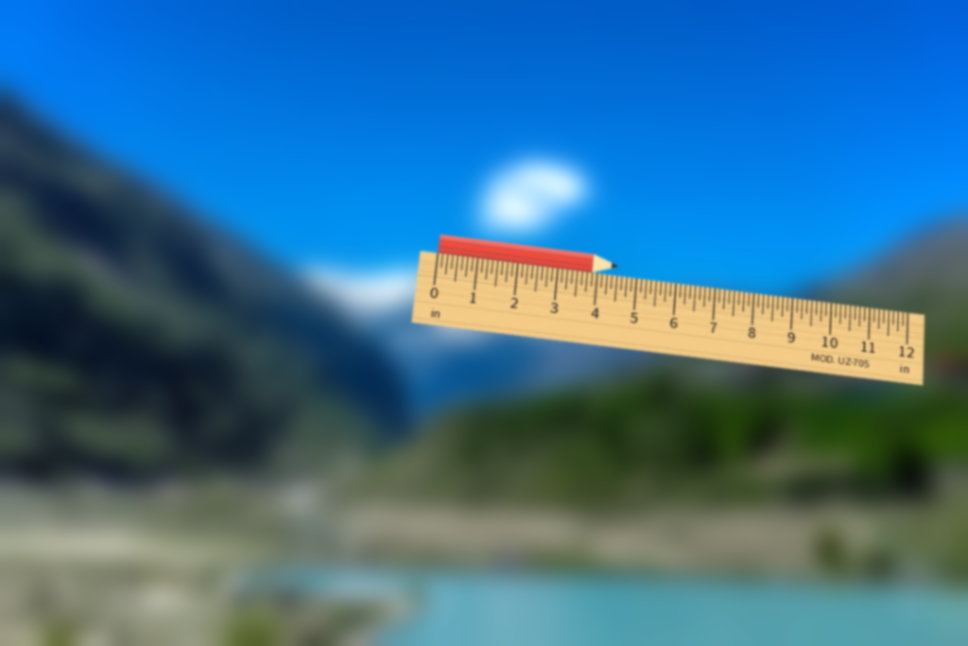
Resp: 4.5 in
